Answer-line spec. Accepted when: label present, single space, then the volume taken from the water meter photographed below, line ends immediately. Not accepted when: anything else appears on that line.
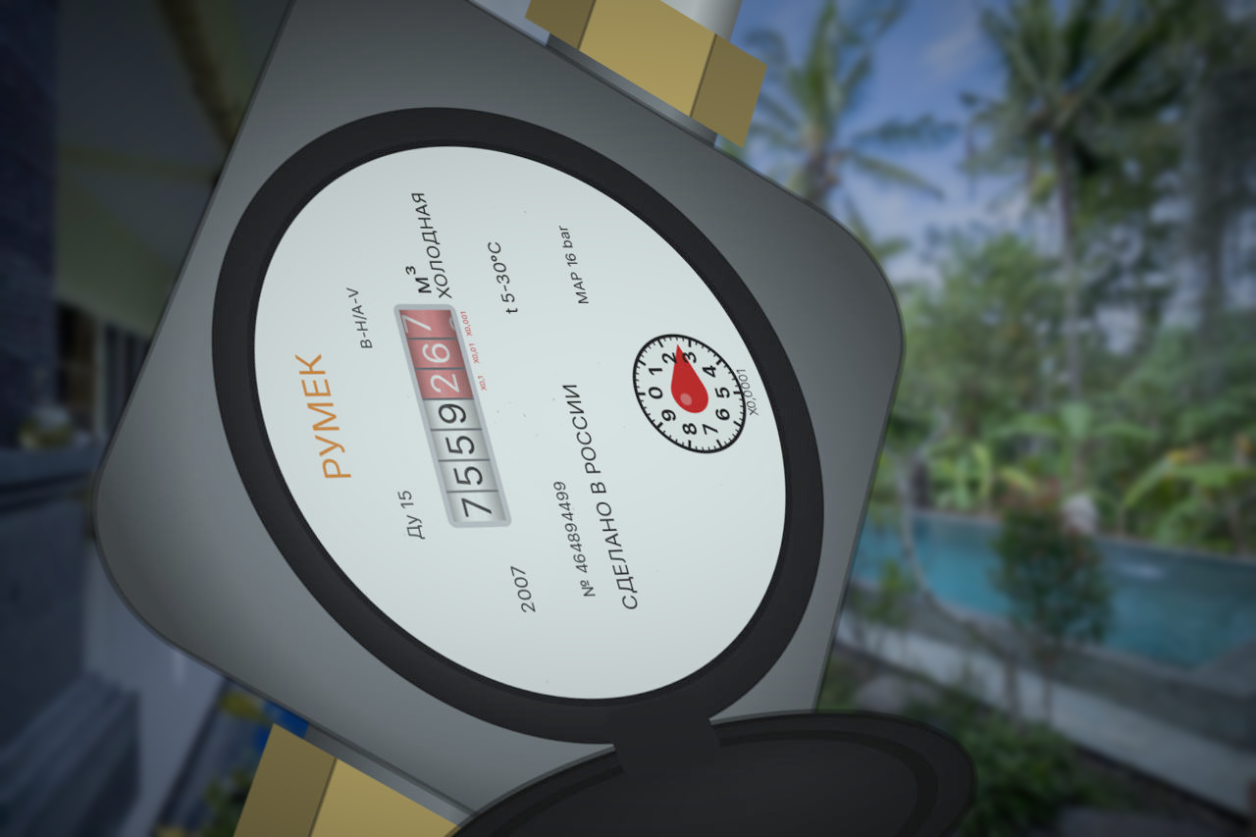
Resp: 7559.2672 m³
